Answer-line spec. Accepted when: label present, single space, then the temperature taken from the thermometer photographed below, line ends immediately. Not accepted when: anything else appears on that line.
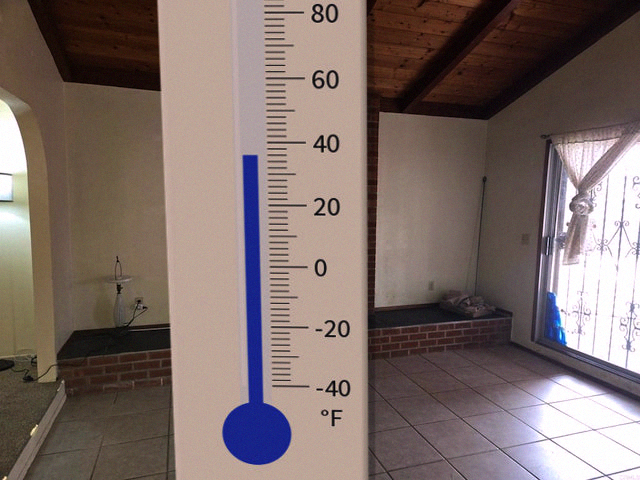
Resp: 36 °F
